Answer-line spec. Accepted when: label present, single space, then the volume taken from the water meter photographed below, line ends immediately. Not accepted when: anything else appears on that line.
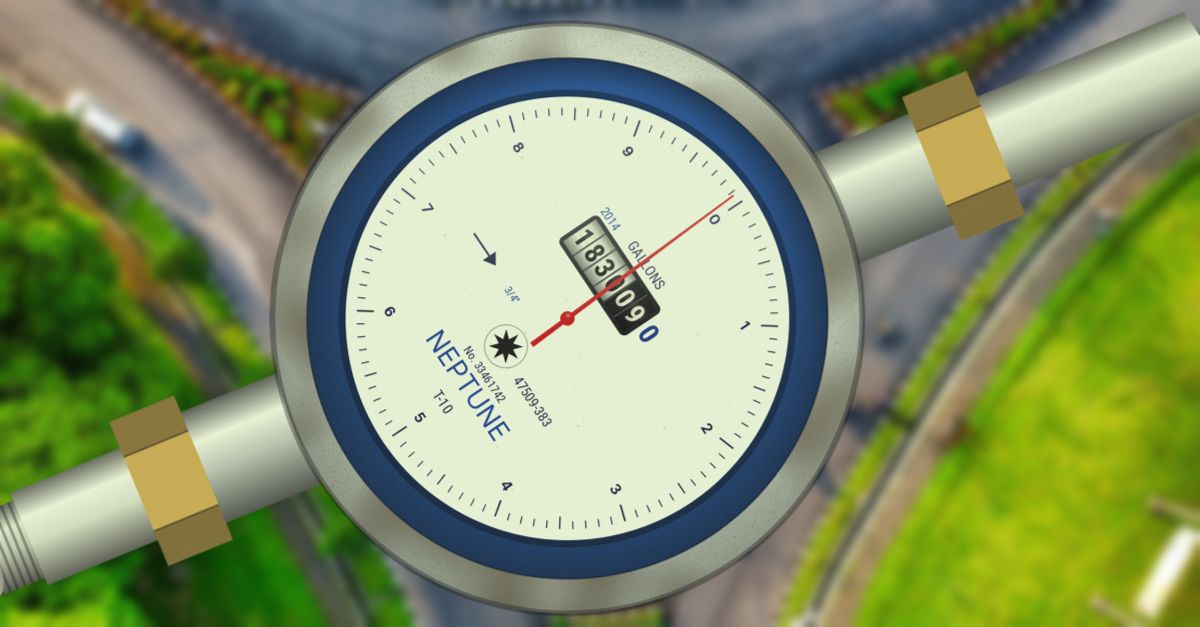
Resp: 1830089.9 gal
